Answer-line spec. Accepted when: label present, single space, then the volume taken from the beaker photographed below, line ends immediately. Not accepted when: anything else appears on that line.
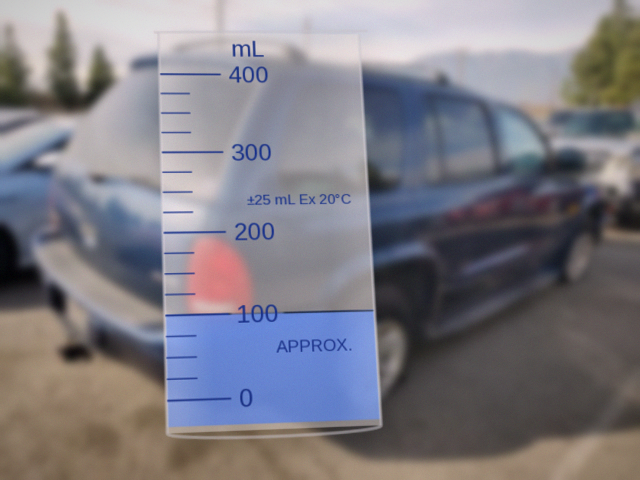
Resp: 100 mL
